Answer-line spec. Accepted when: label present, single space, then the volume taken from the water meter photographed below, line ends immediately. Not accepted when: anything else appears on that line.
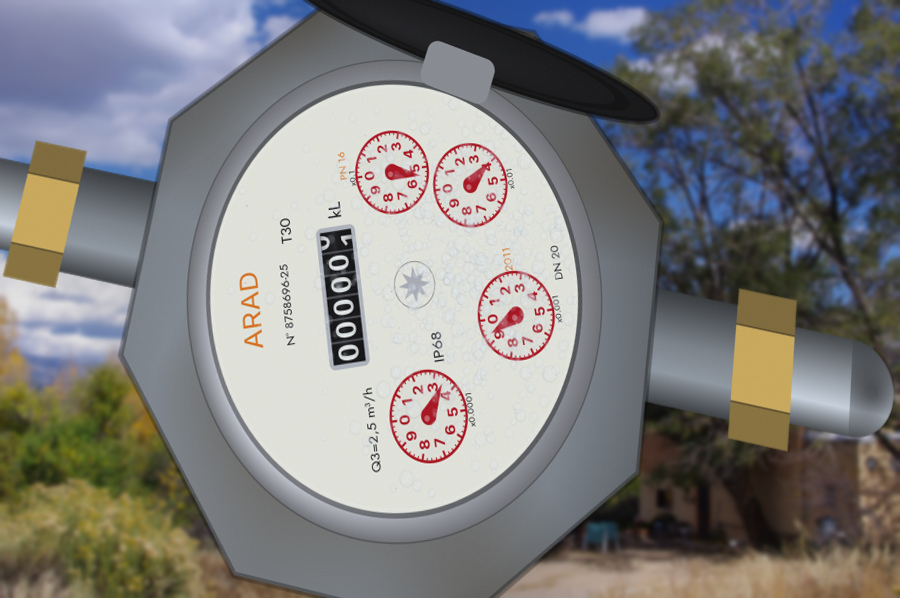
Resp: 0.5393 kL
